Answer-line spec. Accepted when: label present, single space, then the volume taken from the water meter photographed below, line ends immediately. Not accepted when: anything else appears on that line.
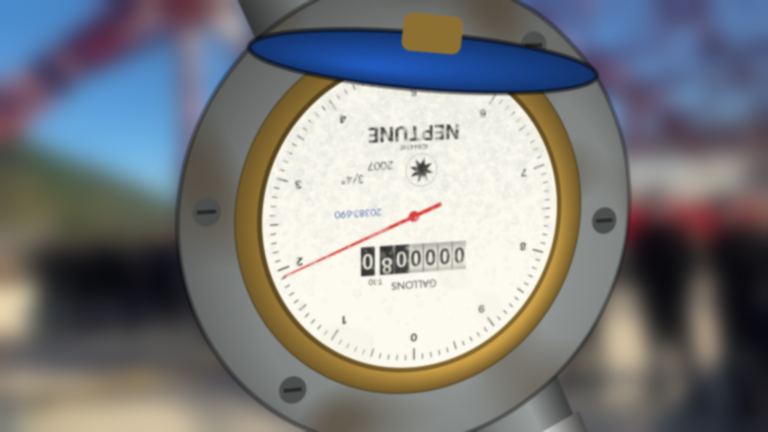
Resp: 81.9 gal
